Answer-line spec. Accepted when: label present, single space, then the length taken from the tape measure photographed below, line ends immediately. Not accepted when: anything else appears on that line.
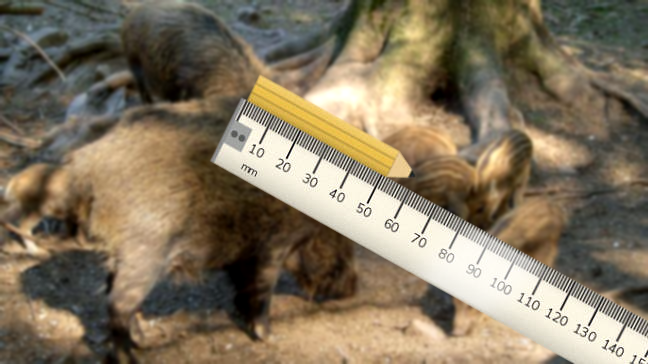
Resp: 60 mm
